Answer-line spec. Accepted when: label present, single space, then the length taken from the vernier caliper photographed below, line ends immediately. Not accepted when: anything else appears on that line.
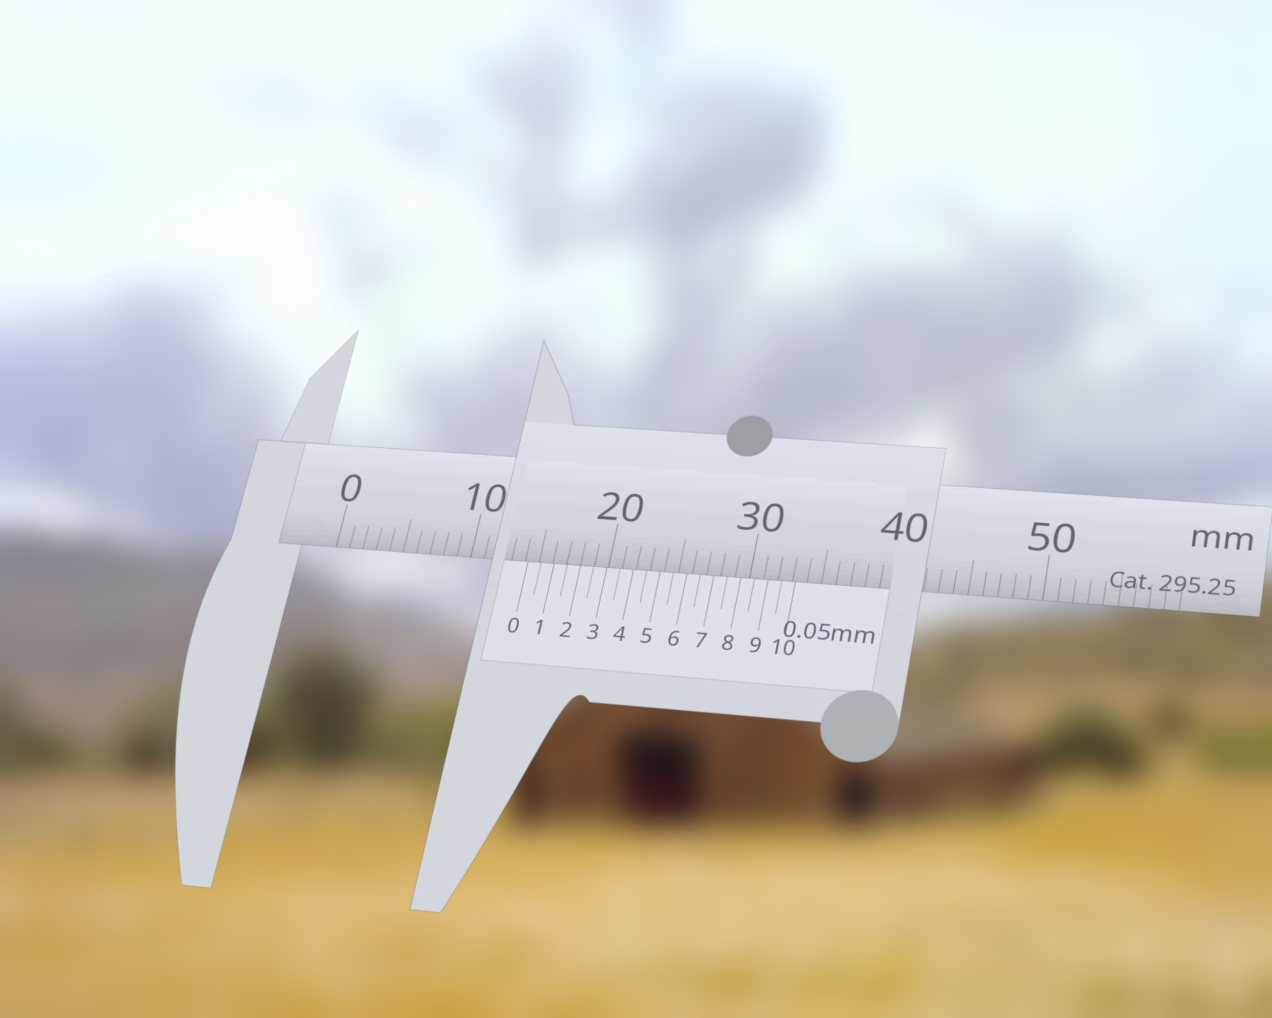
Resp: 14.2 mm
